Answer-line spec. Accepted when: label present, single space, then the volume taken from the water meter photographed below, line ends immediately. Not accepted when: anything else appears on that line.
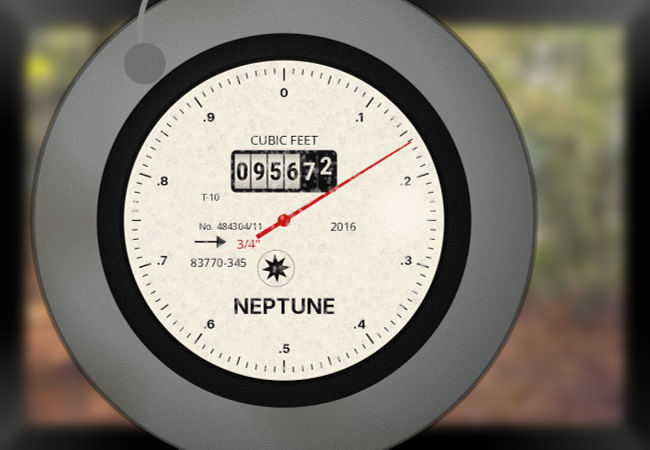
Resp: 95672.16 ft³
